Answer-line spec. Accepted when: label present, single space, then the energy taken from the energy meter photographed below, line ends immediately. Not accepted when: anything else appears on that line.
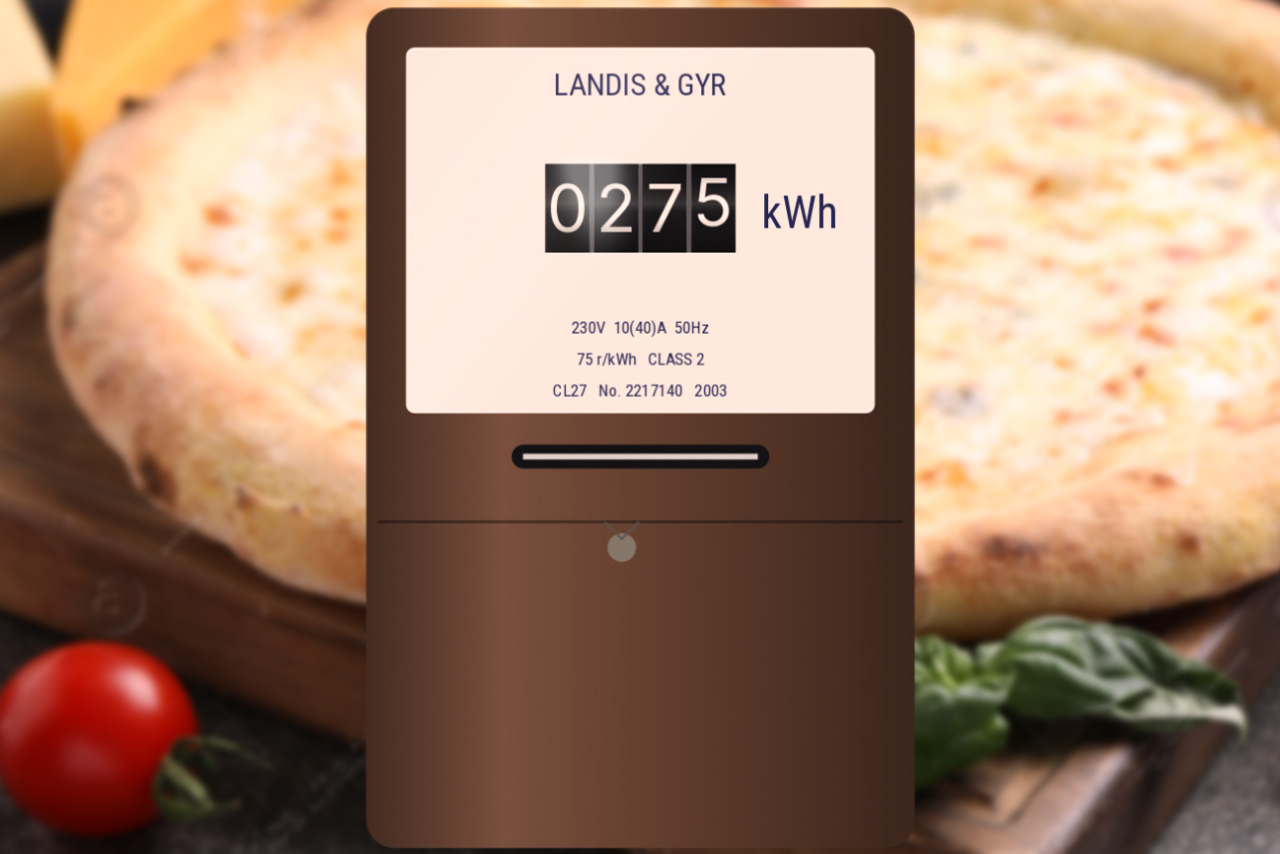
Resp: 275 kWh
